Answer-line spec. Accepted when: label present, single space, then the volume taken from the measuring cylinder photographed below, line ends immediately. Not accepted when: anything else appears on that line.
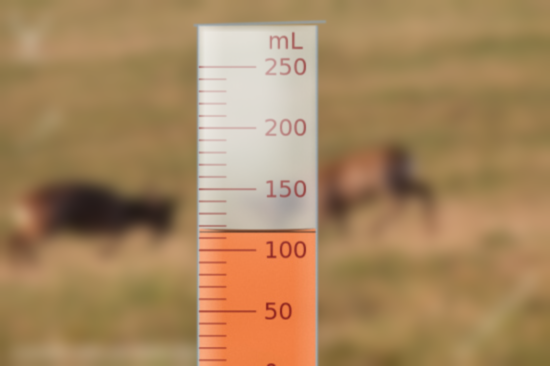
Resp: 115 mL
